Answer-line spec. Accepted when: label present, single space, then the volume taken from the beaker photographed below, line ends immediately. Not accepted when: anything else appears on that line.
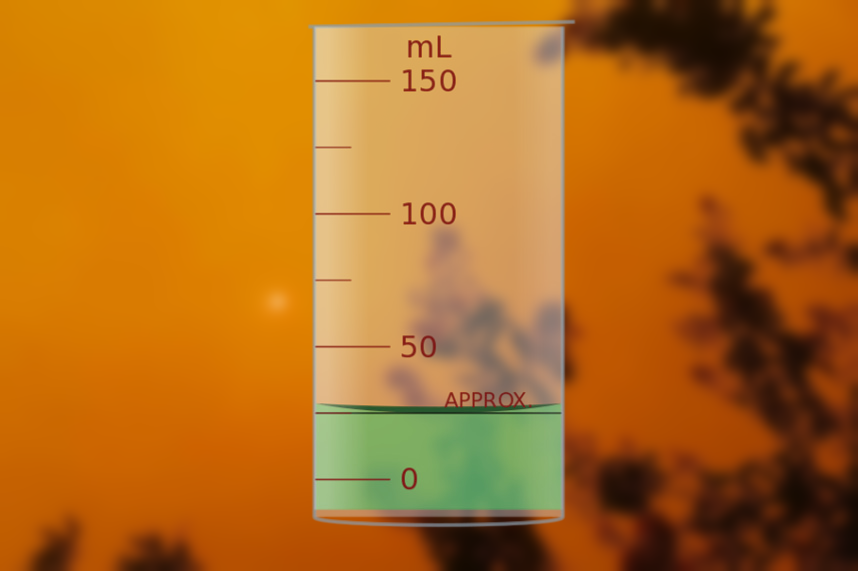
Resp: 25 mL
